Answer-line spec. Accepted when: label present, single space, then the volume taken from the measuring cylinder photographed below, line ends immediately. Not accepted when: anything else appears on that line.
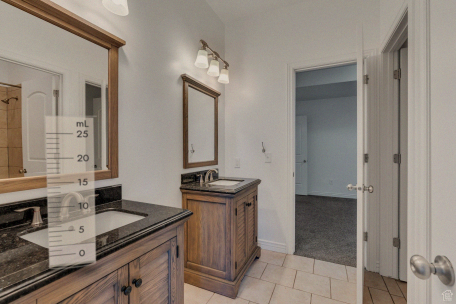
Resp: 2 mL
